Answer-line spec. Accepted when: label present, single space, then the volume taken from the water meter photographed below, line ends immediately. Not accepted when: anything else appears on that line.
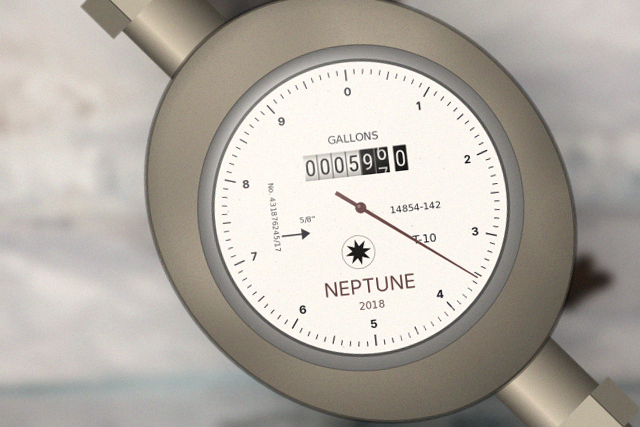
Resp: 5963.5 gal
